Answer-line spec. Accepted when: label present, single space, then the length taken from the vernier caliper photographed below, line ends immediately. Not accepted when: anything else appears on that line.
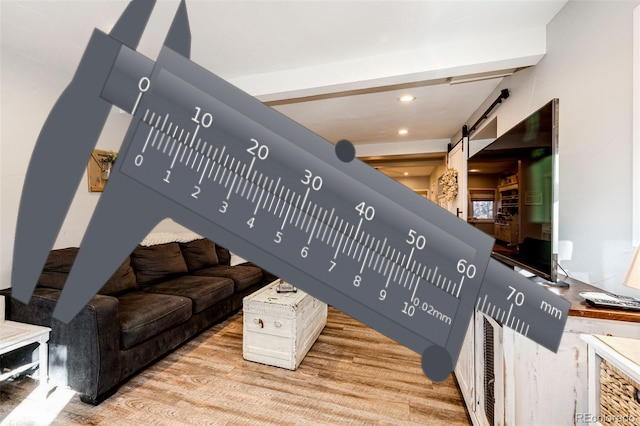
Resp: 3.6 mm
